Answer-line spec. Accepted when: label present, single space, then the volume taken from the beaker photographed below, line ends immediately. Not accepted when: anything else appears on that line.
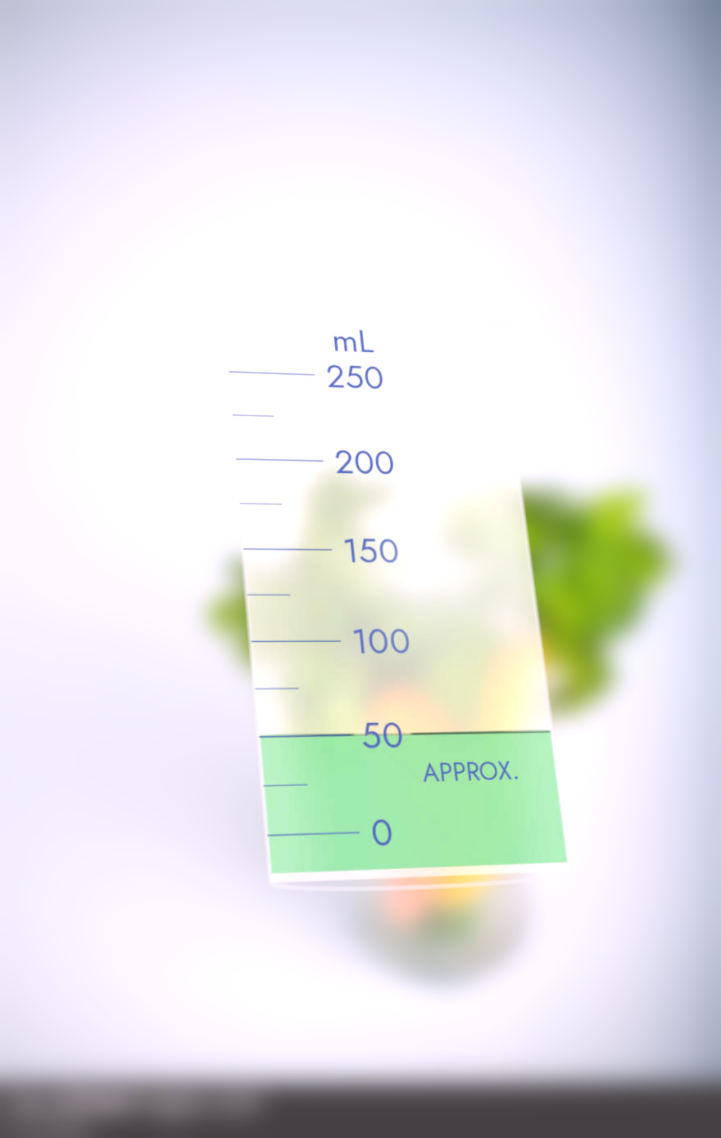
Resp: 50 mL
